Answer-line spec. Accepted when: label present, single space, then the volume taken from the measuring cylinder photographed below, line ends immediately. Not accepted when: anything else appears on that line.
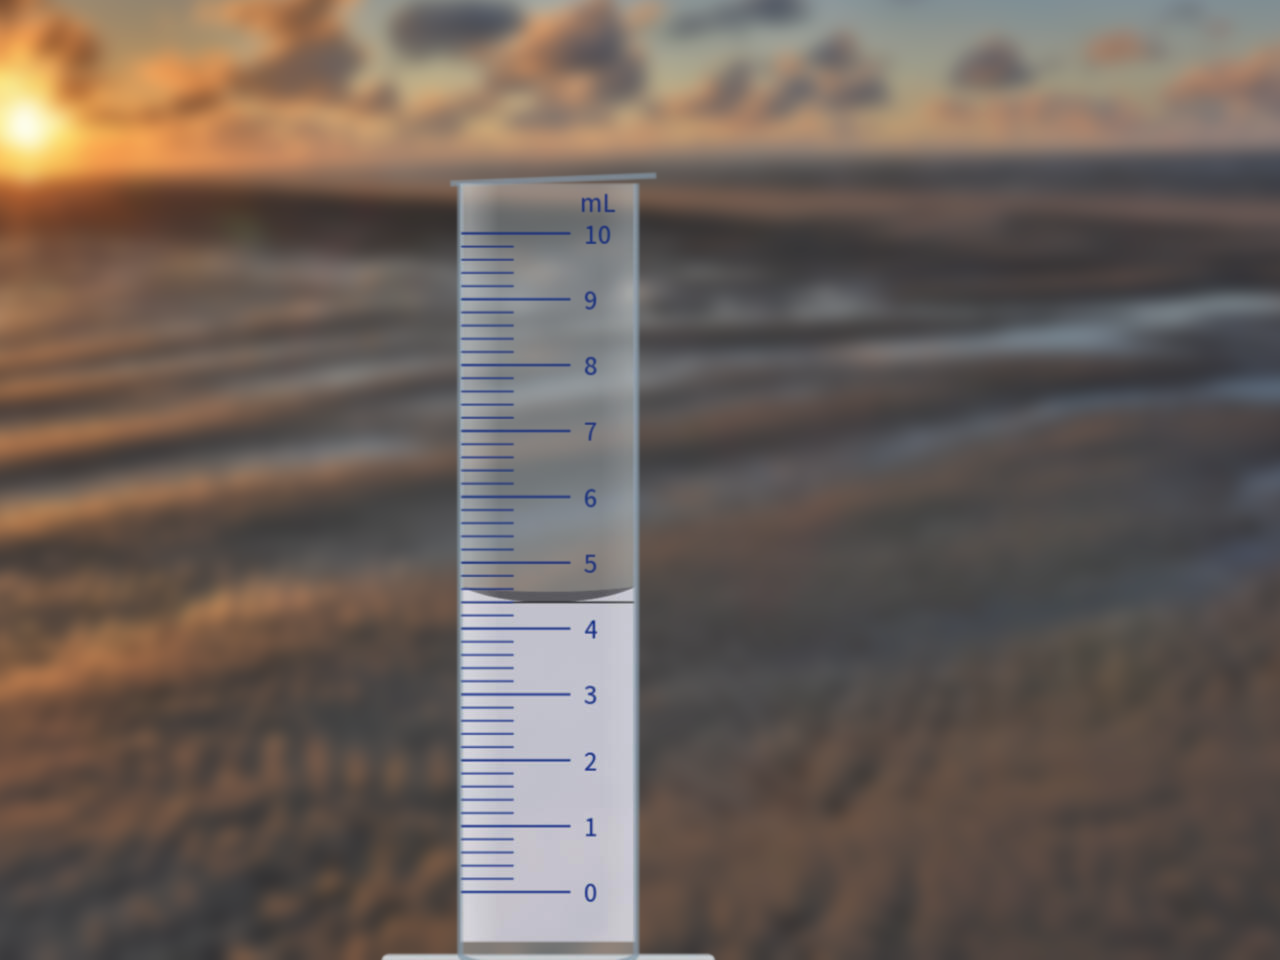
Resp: 4.4 mL
